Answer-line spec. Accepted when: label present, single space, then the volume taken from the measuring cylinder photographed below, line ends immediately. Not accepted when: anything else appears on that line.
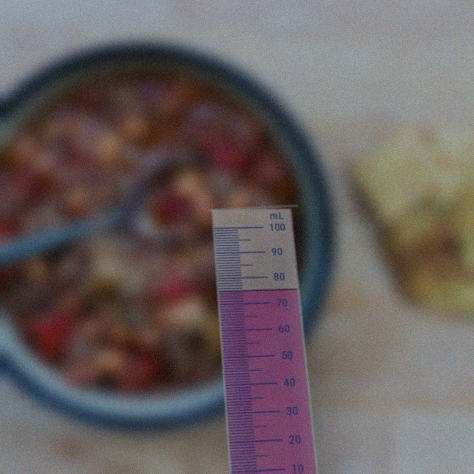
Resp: 75 mL
